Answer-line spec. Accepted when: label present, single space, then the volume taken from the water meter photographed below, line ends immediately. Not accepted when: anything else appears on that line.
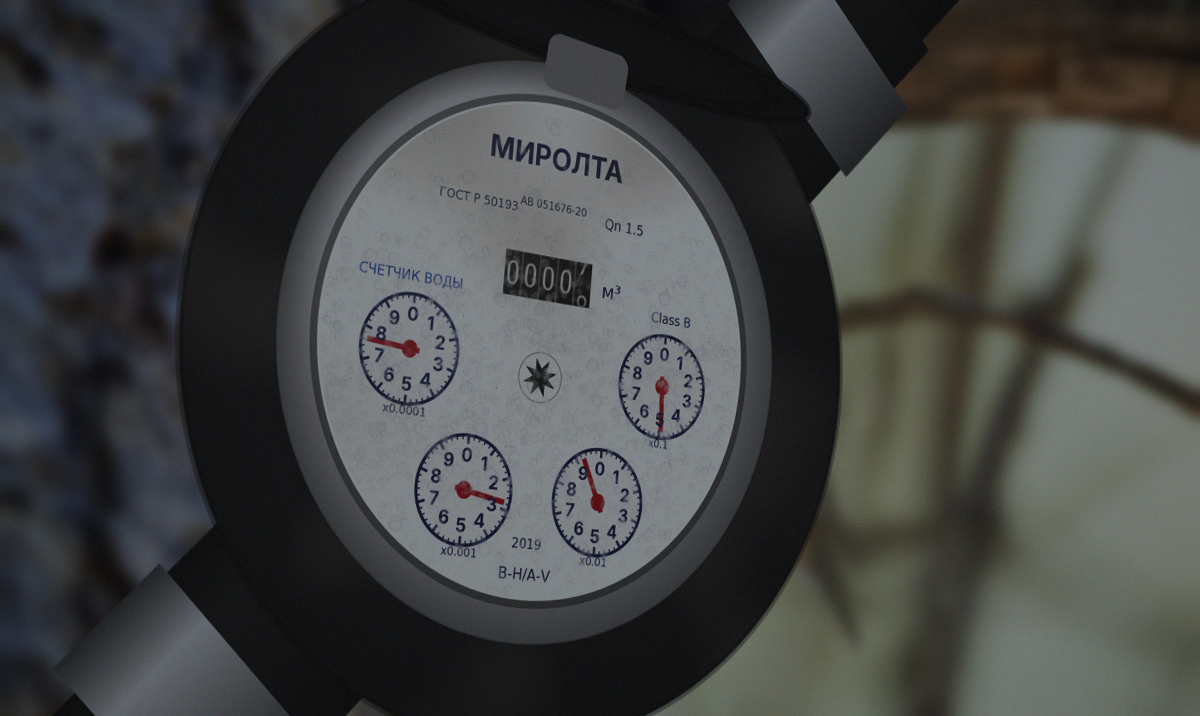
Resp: 7.4927 m³
